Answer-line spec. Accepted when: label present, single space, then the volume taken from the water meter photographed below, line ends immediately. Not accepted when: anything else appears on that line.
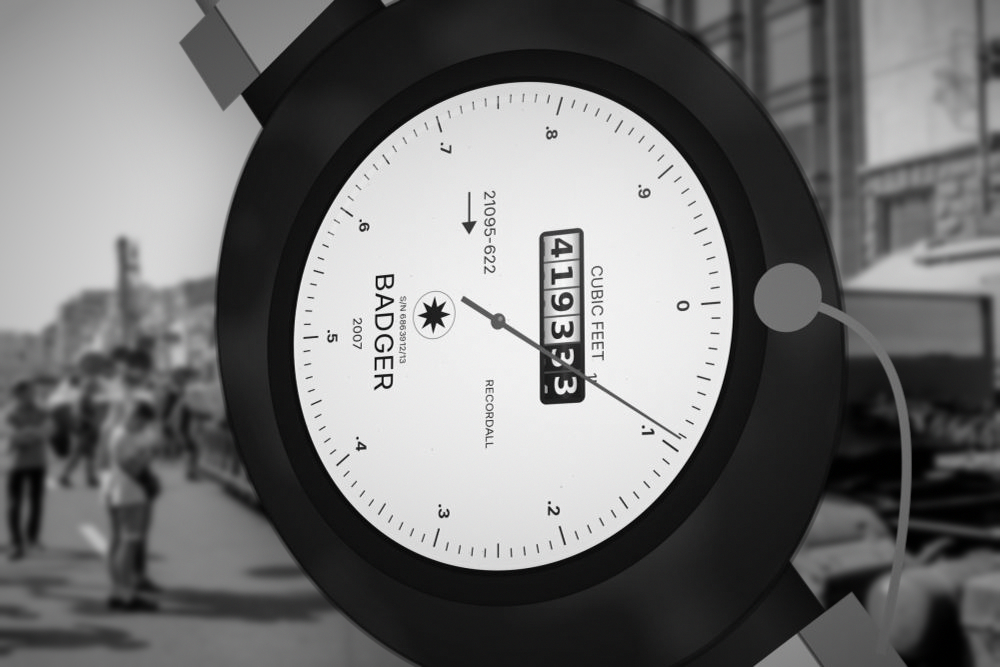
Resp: 419333.09 ft³
